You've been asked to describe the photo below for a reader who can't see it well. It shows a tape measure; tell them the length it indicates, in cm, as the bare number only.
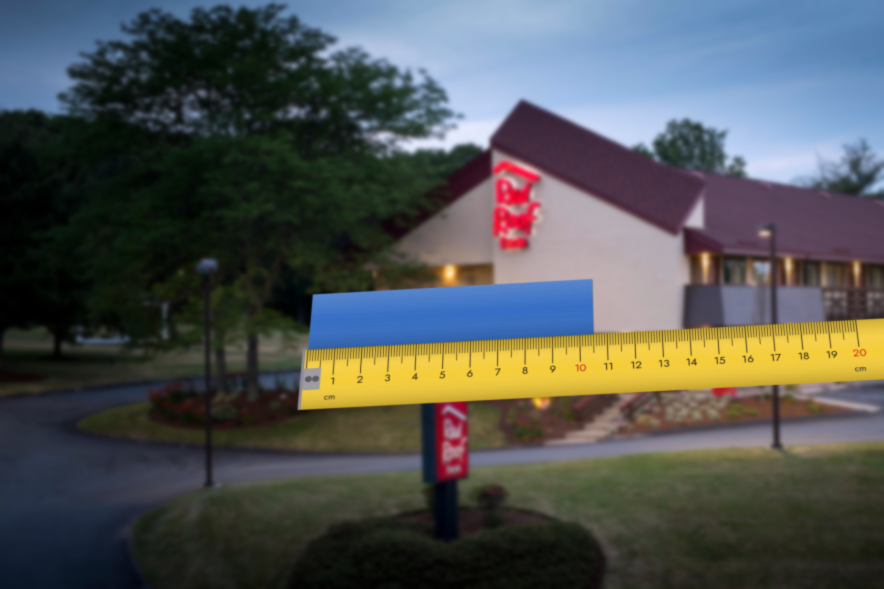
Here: 10.5
